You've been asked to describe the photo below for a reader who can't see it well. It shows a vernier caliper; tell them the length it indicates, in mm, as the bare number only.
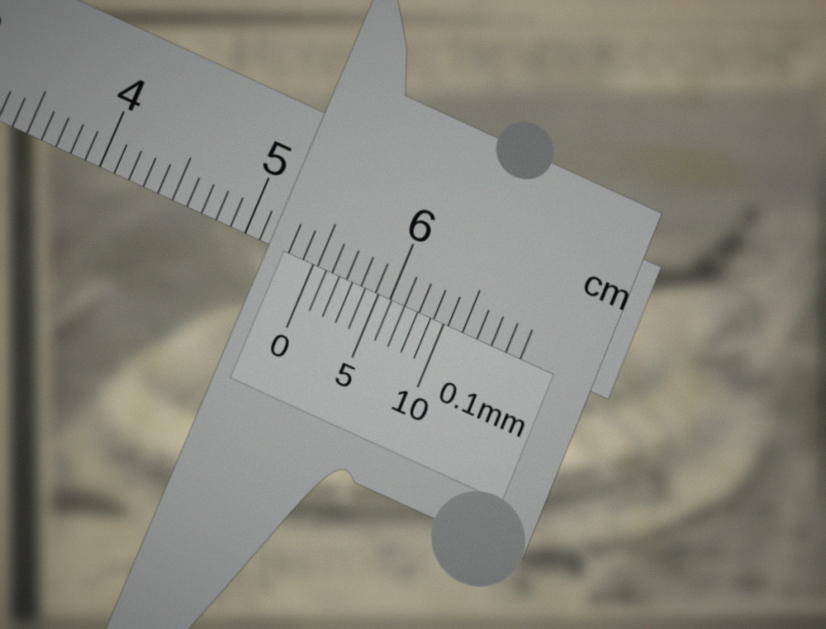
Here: 54.7
